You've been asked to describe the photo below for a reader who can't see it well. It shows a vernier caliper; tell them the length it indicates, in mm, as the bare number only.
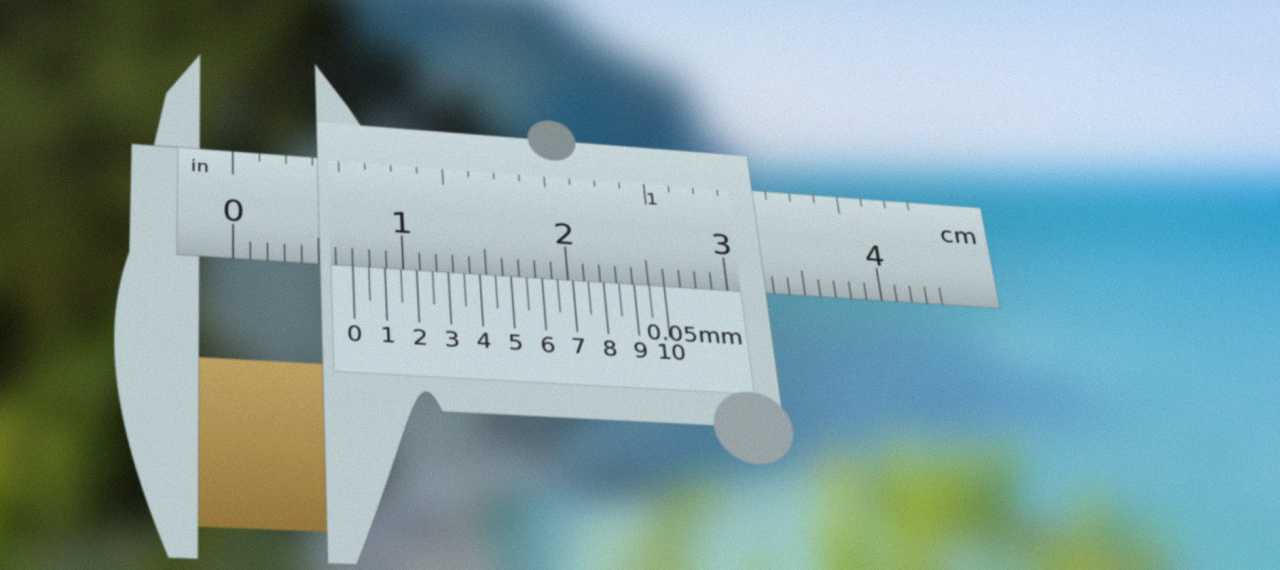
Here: 7.0
